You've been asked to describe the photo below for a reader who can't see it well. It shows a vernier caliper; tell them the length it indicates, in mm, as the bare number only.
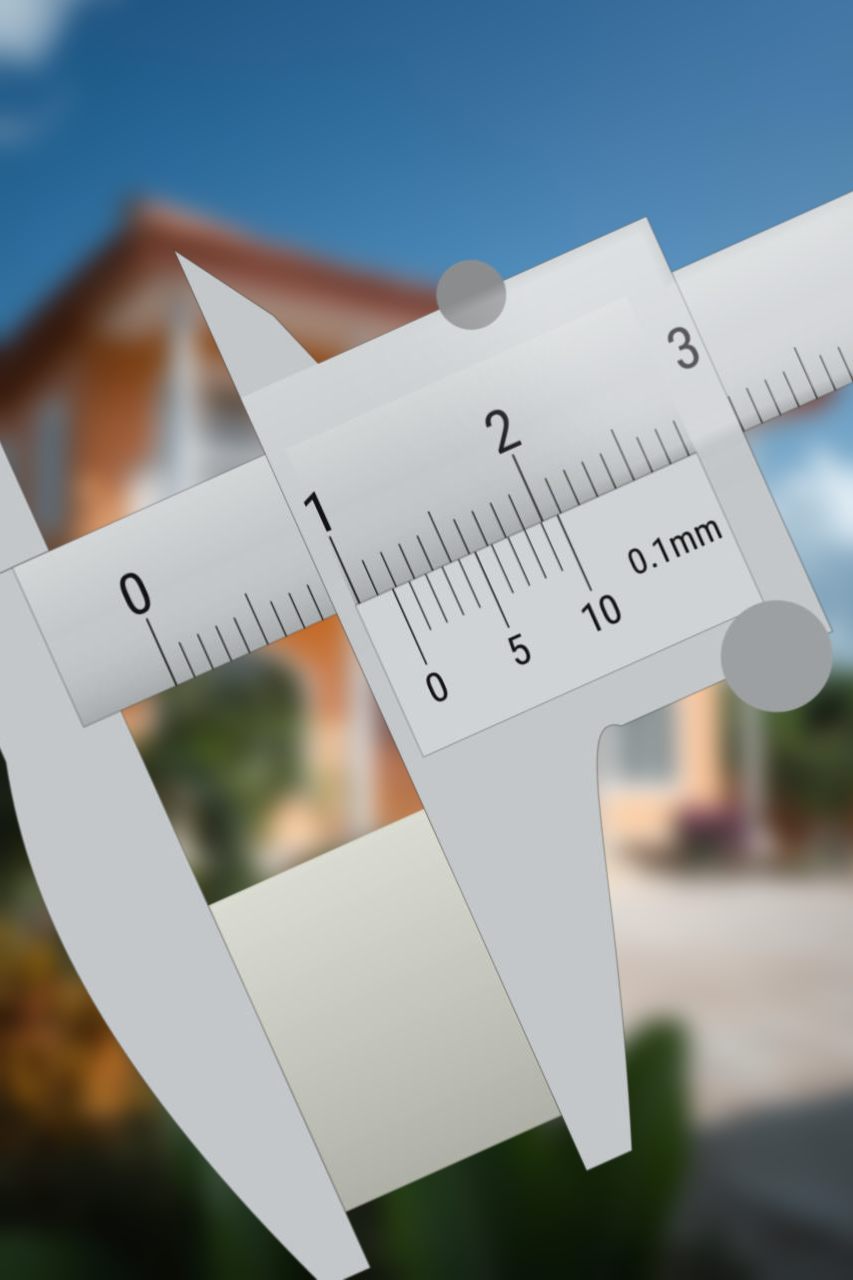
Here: 11.8
